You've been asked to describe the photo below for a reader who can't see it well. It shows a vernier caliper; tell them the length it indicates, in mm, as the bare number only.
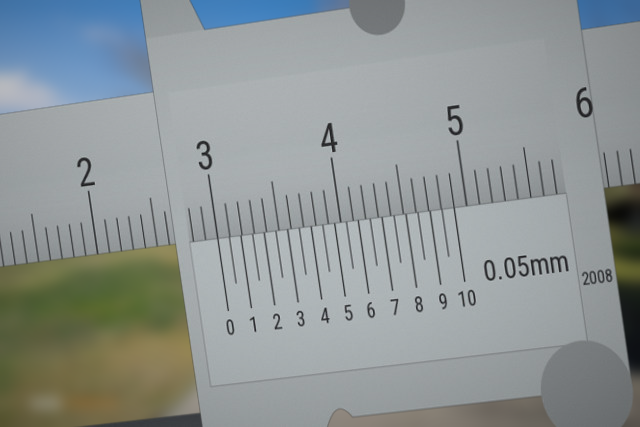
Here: 30.0
